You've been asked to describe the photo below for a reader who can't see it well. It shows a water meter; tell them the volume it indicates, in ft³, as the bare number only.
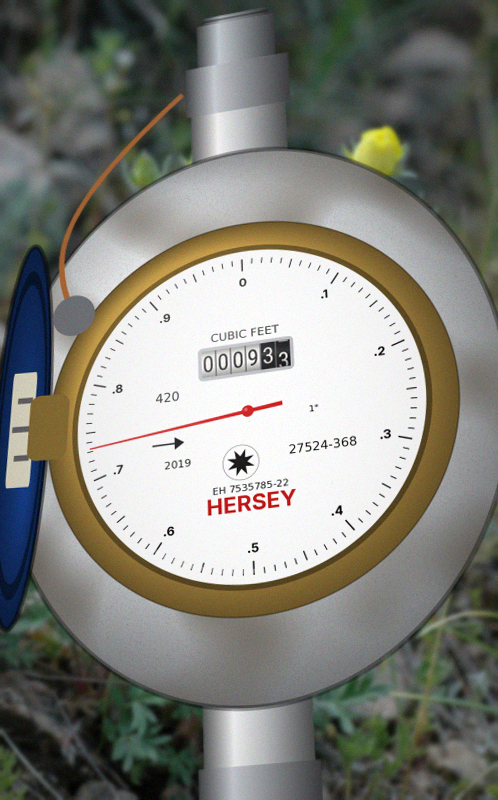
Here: 932.73
